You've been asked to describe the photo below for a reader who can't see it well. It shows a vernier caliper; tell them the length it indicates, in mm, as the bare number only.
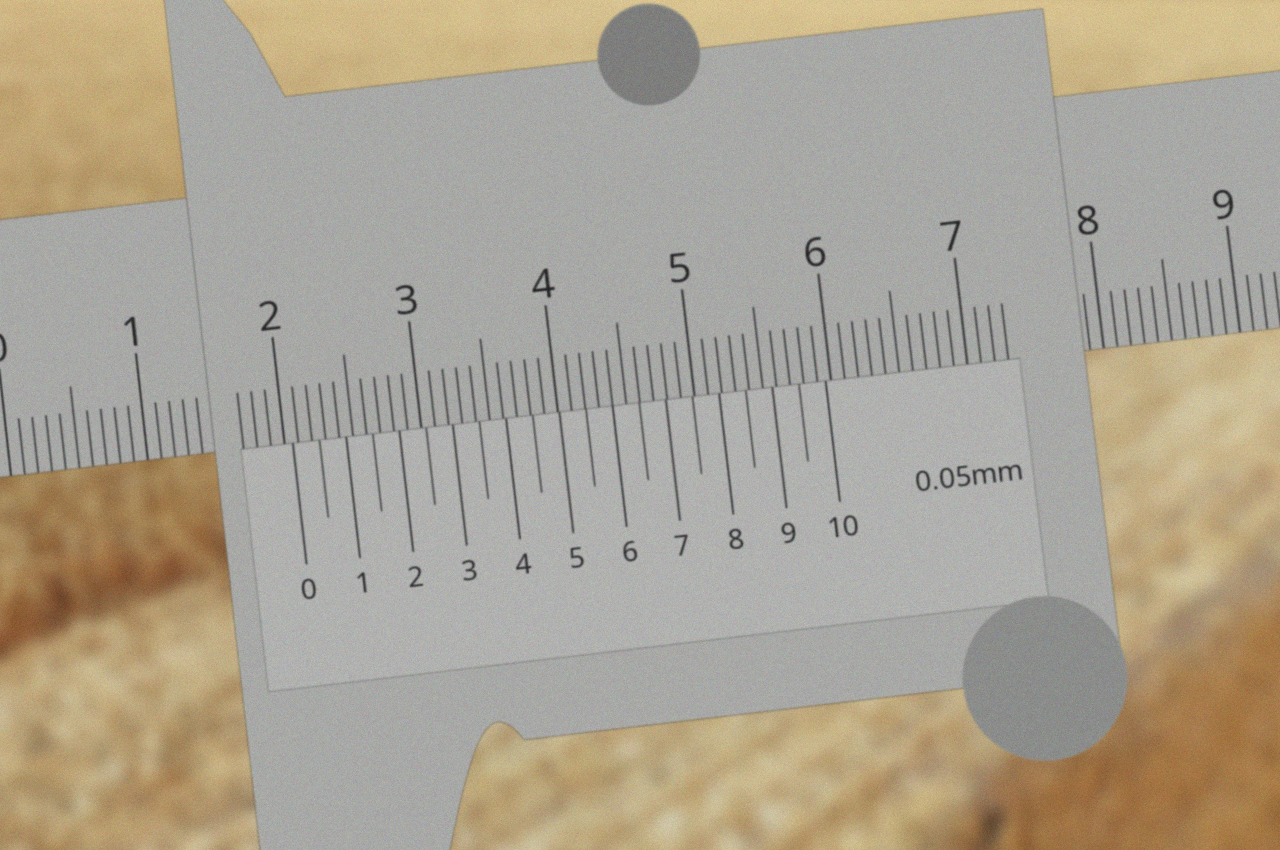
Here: 20.6
